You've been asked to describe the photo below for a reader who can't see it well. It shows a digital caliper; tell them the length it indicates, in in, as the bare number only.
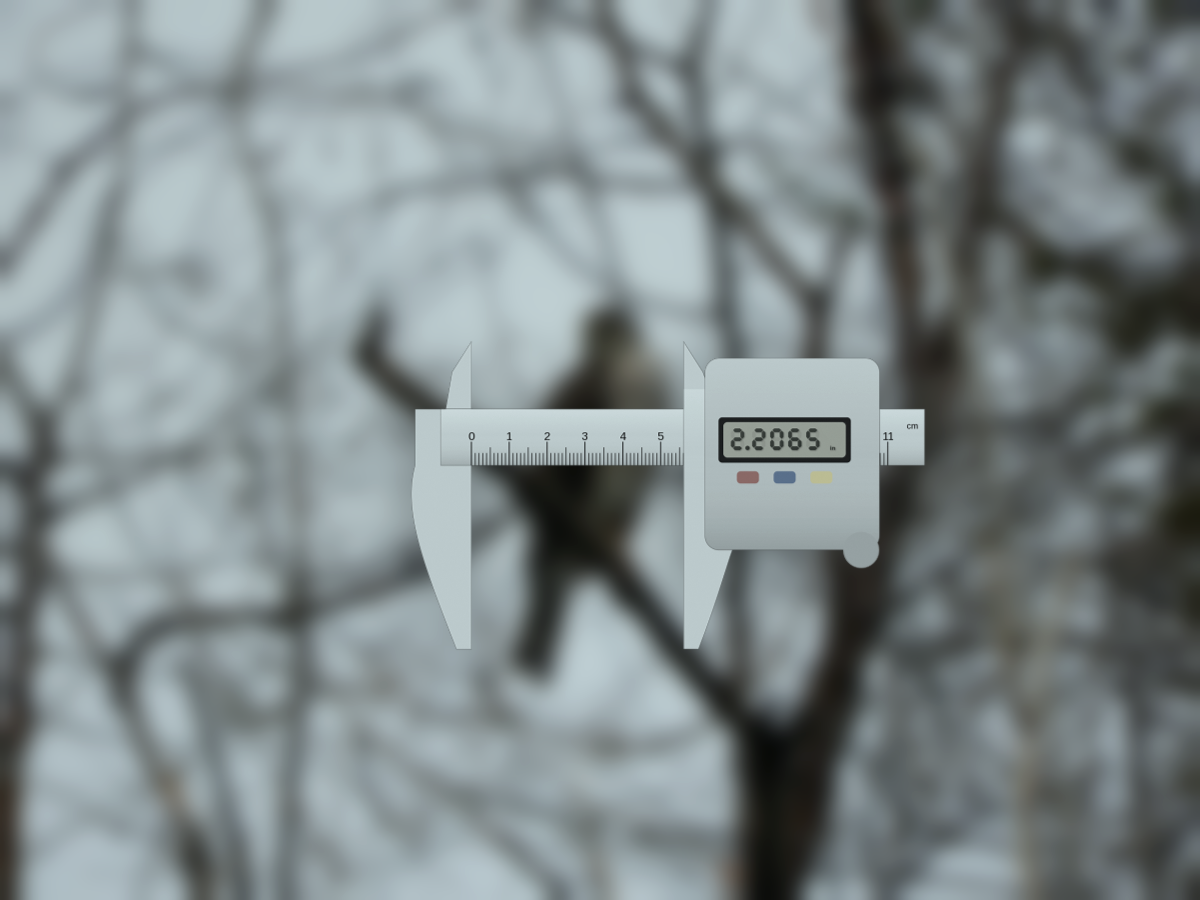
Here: 2.2065
